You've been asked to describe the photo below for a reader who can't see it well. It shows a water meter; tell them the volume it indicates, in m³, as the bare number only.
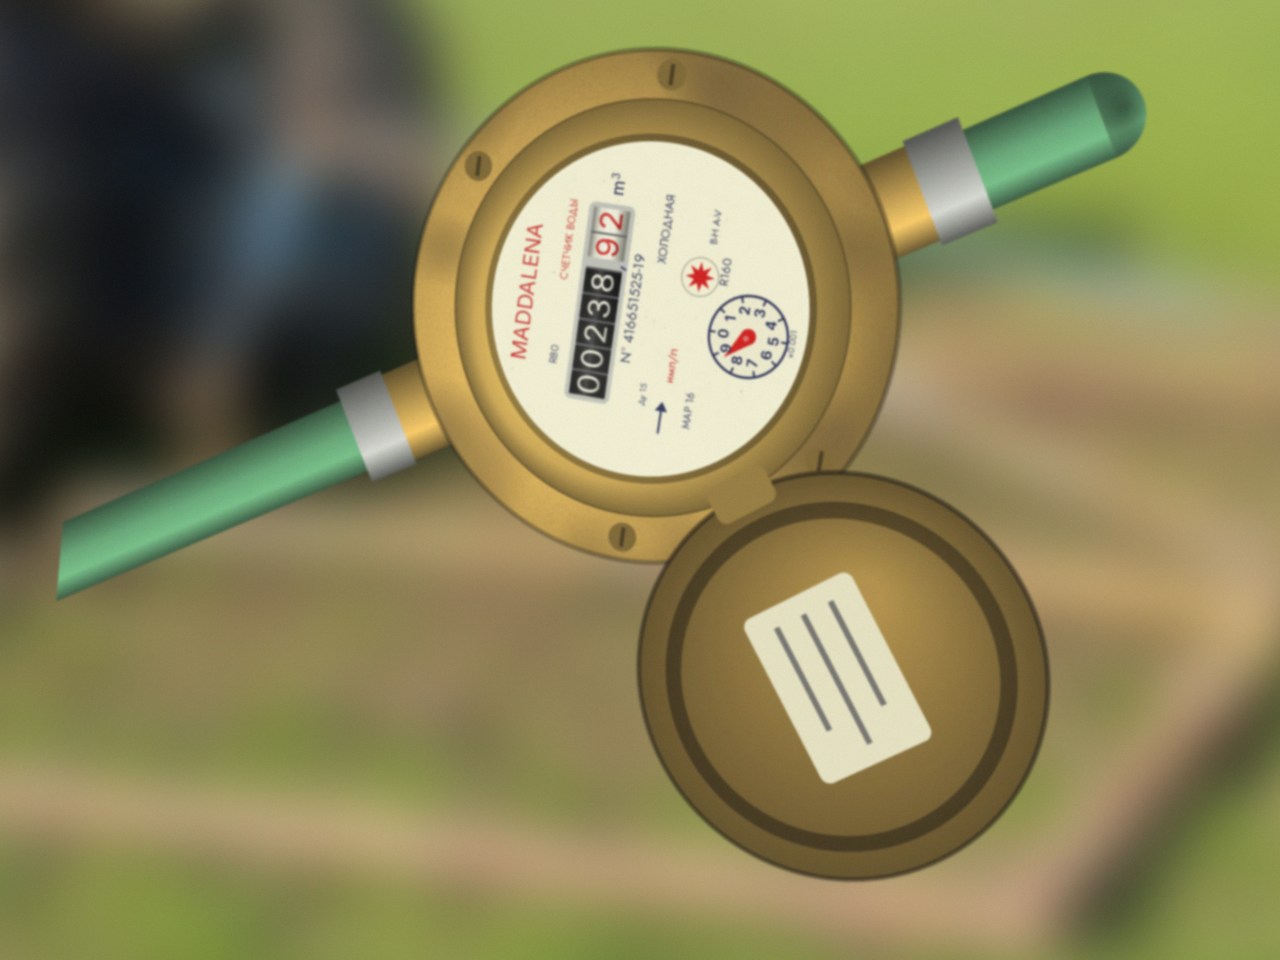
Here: 238.928
